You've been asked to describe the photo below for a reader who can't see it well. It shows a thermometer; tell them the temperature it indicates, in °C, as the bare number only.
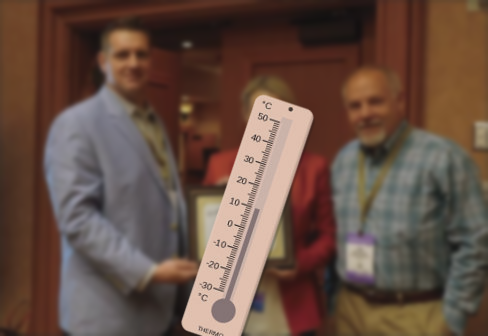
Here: 10
